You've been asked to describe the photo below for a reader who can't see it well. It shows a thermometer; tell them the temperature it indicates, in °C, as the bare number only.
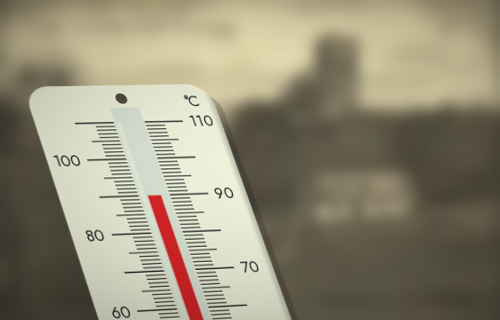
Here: 90
